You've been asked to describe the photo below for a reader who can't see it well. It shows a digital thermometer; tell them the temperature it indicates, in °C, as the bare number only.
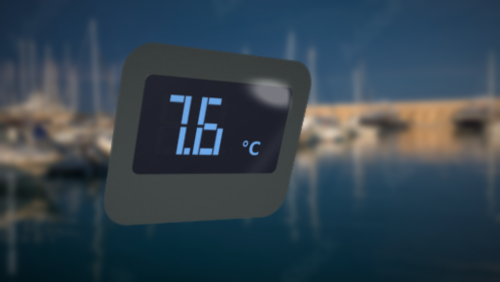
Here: 7.6
